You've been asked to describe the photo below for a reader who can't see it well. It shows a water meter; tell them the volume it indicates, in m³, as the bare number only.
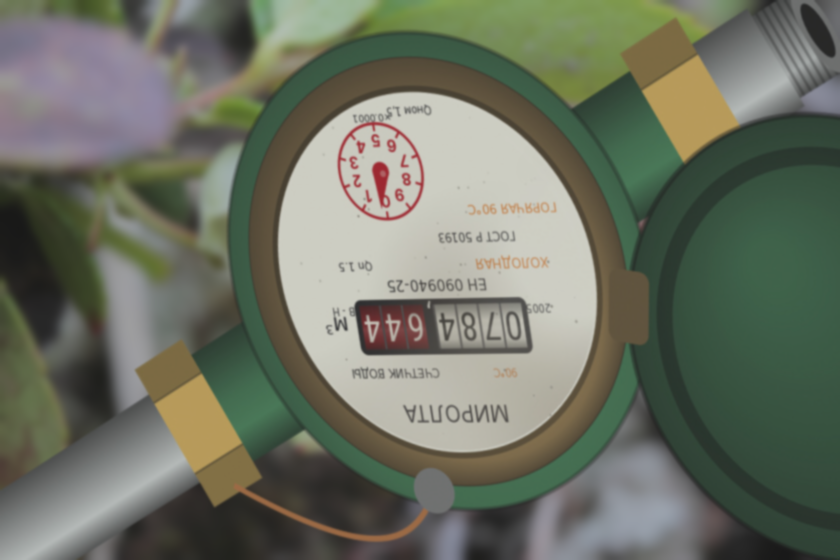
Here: 784.6440
